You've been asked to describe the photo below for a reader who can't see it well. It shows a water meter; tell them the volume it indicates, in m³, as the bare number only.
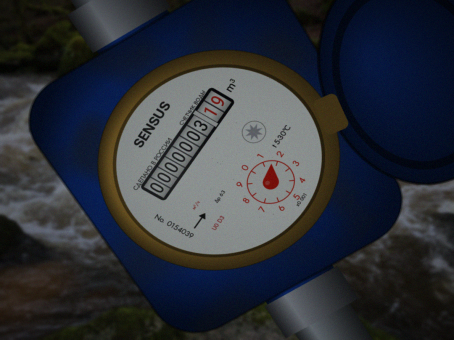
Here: 3.191
